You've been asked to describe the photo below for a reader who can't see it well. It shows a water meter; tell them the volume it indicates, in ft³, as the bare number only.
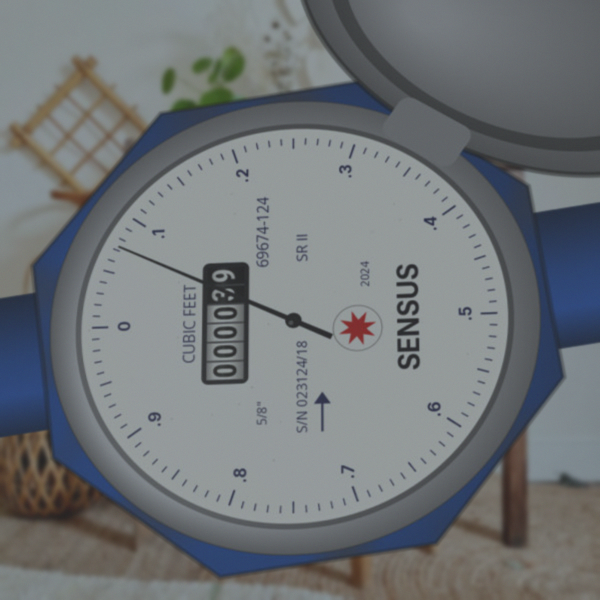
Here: 39.07
